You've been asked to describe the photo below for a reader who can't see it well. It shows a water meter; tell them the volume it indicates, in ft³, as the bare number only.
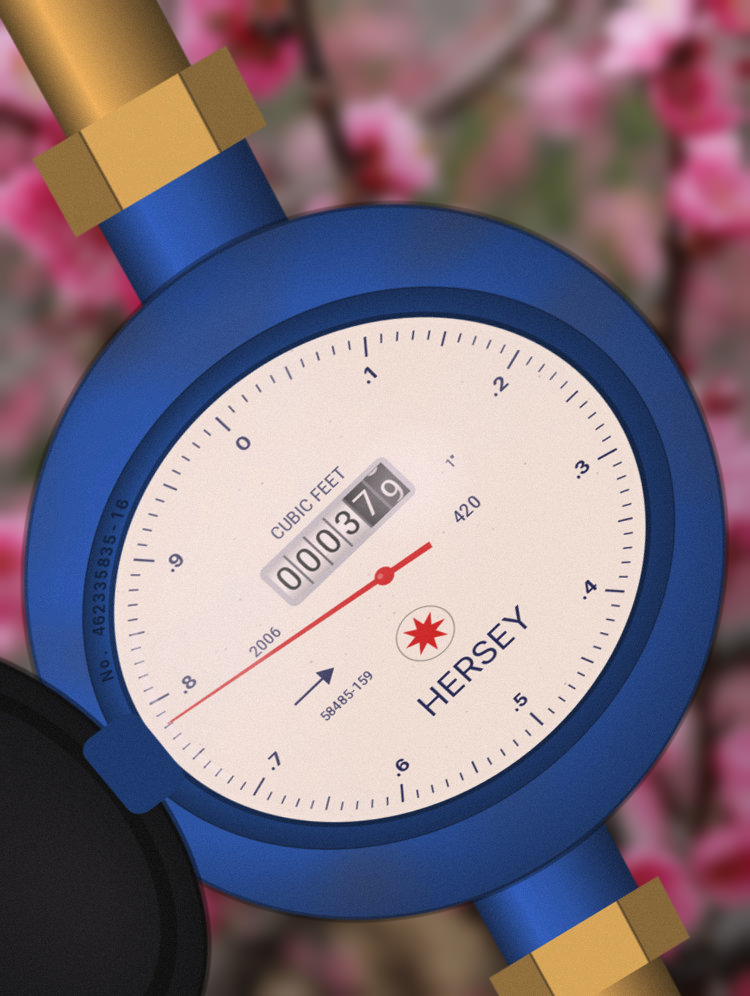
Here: 378.78
